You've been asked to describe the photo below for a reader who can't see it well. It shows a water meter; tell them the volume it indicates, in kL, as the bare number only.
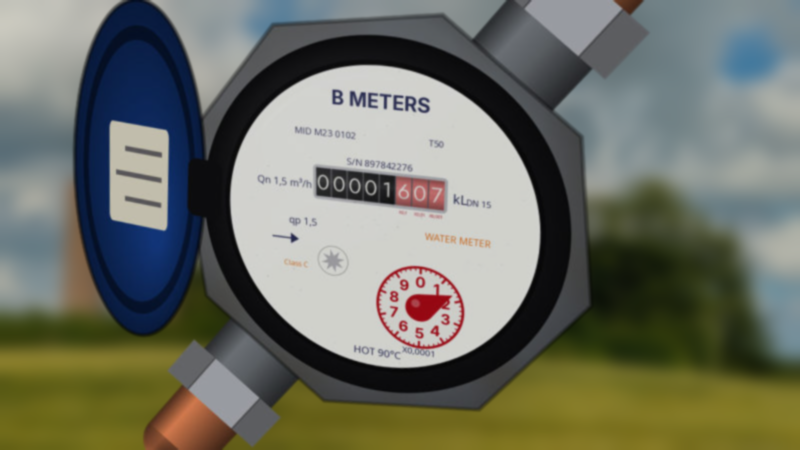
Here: 1.6071
